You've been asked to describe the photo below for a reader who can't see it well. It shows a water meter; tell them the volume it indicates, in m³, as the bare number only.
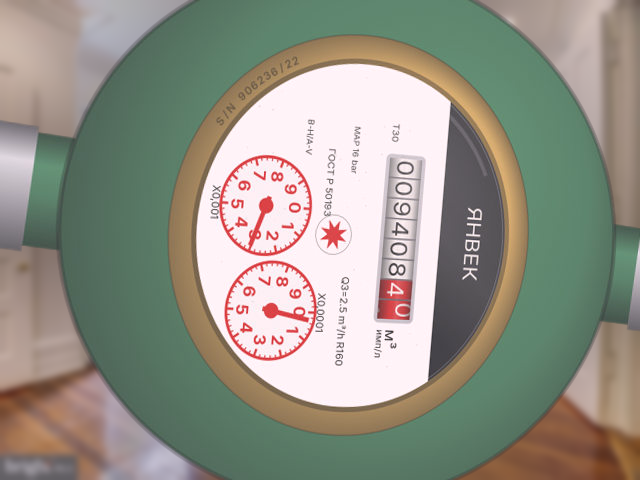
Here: 9408.4030
